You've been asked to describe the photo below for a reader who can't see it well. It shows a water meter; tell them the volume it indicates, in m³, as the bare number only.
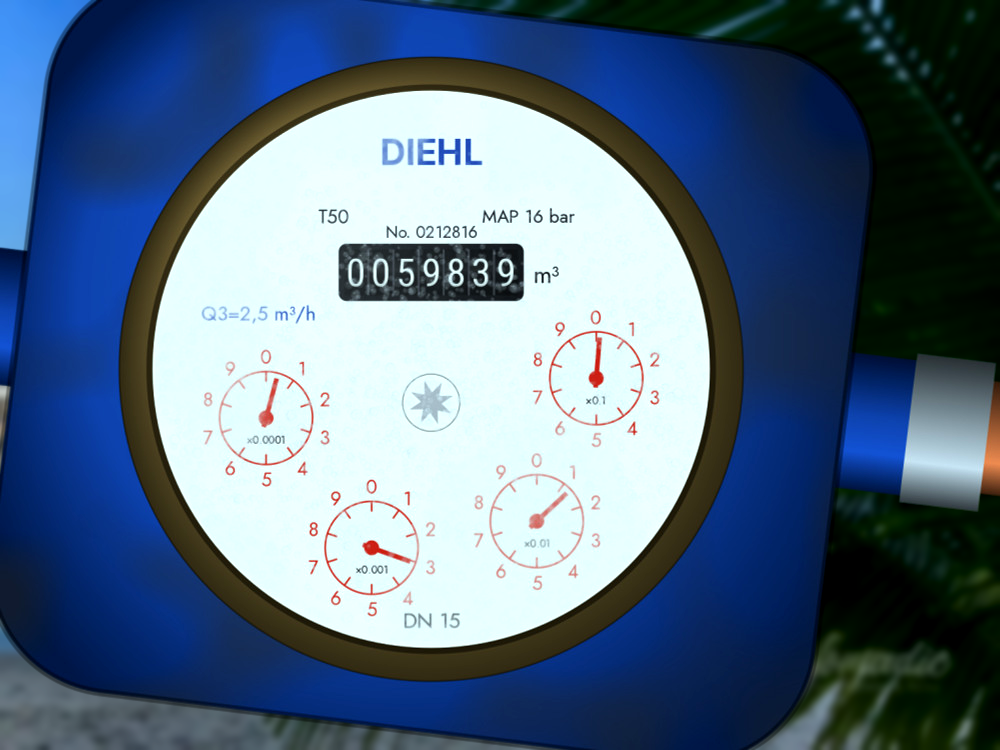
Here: 59839.0130
